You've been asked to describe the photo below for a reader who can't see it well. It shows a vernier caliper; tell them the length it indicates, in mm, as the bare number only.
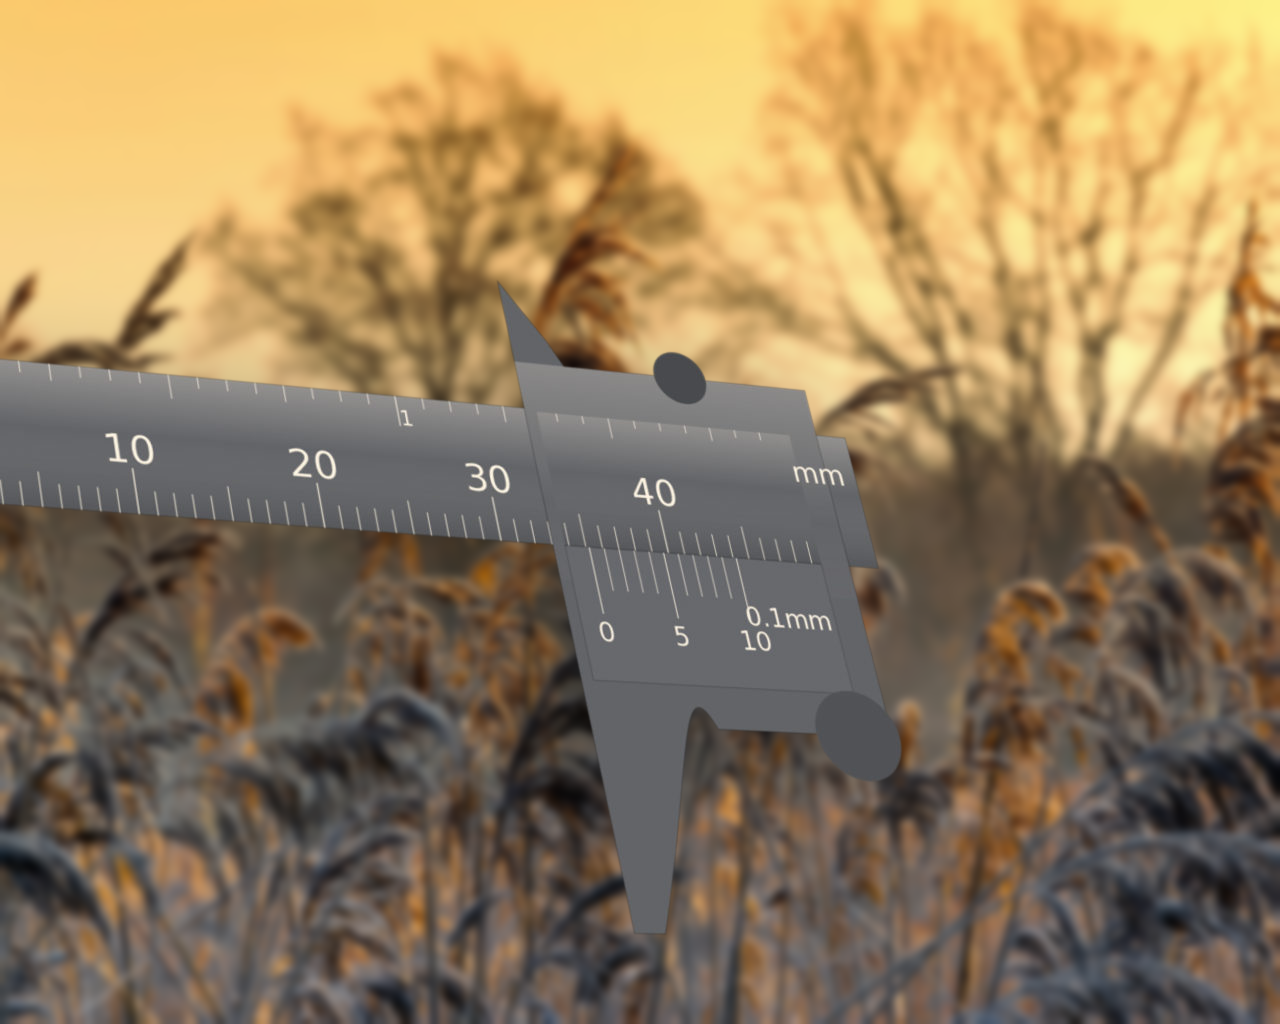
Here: 35.2
